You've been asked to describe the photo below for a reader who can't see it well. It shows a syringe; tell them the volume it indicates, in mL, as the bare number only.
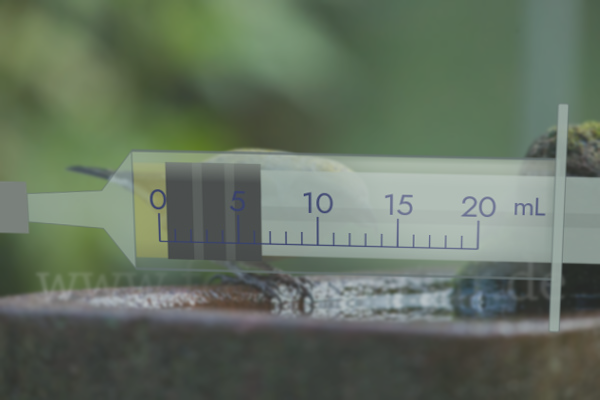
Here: 0.5
